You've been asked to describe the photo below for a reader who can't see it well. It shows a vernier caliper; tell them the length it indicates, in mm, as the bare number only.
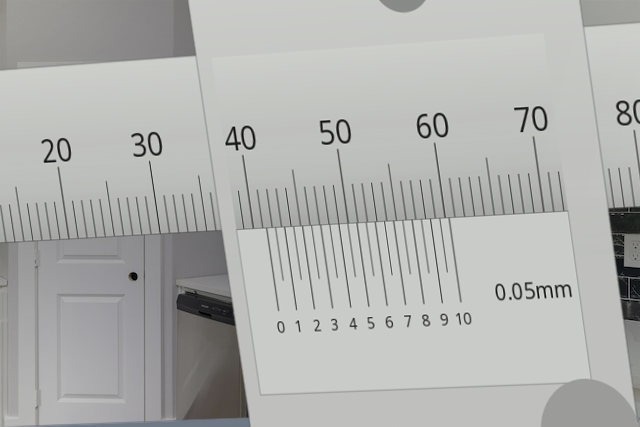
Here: 41.4
